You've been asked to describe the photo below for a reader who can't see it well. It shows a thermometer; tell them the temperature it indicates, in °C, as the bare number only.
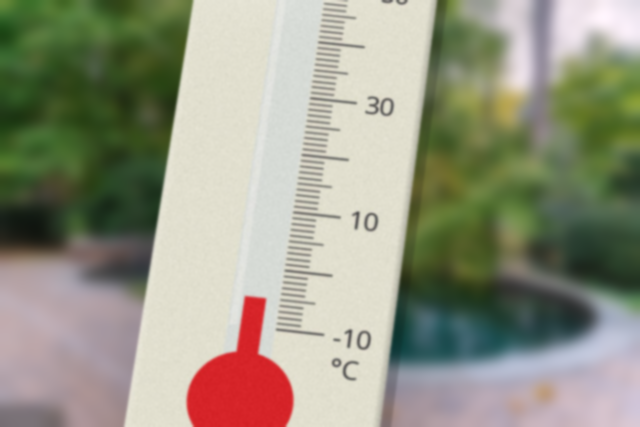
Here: -5
